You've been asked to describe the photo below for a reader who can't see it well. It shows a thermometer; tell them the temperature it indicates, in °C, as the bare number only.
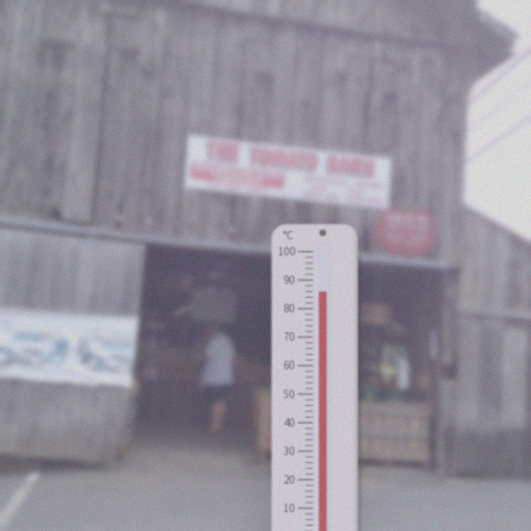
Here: 86
